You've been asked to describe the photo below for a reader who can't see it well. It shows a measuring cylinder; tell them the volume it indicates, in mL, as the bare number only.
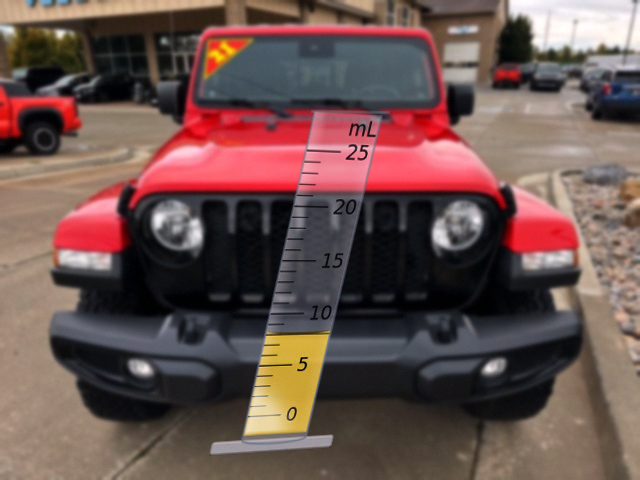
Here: 8
